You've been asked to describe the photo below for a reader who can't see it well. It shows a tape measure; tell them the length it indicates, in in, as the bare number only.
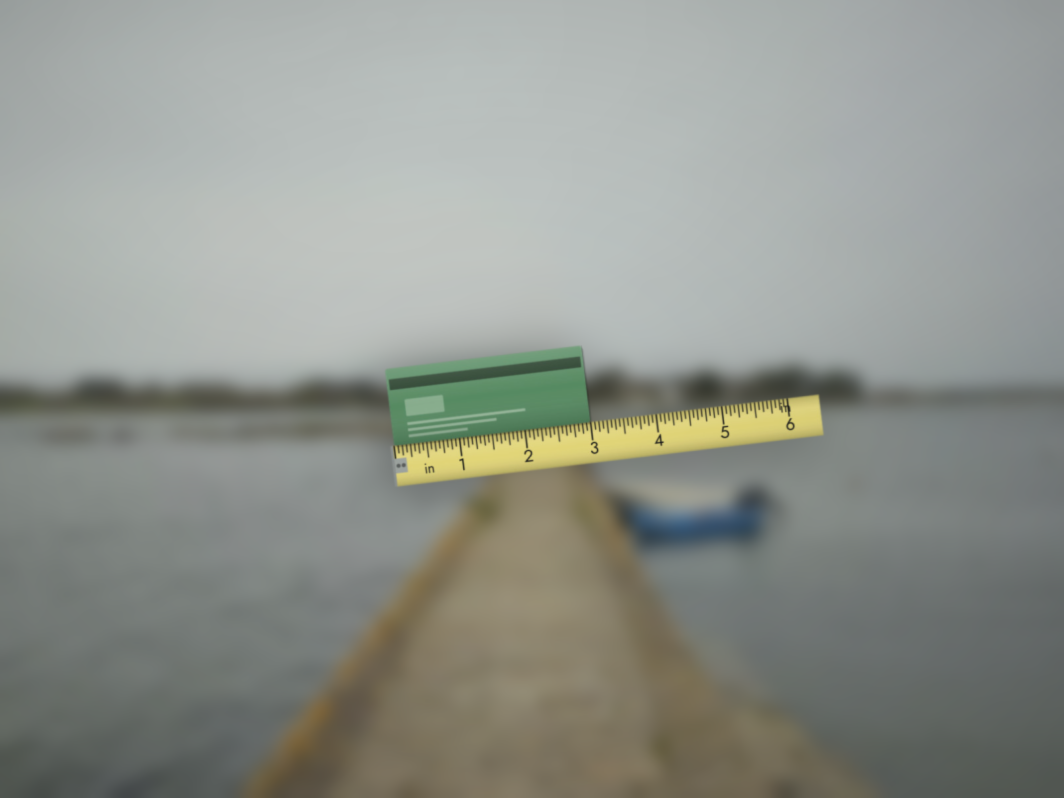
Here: 3
